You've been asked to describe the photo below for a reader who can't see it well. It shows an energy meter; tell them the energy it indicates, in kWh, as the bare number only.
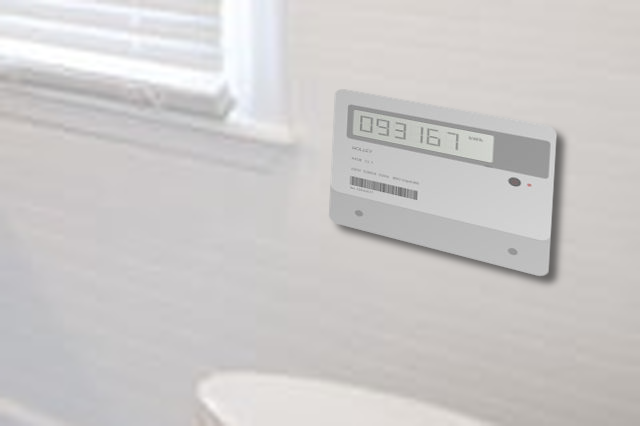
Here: 93167
